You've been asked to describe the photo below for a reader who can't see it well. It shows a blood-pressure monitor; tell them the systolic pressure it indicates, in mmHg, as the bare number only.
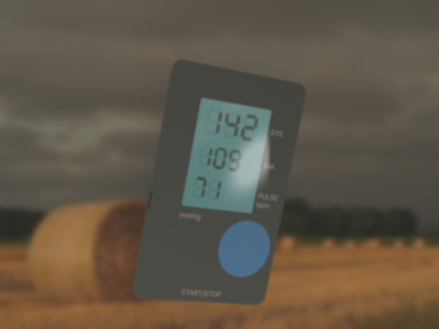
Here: 142
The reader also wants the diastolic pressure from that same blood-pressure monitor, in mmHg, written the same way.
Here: 109
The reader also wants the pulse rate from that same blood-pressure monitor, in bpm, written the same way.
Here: 71
